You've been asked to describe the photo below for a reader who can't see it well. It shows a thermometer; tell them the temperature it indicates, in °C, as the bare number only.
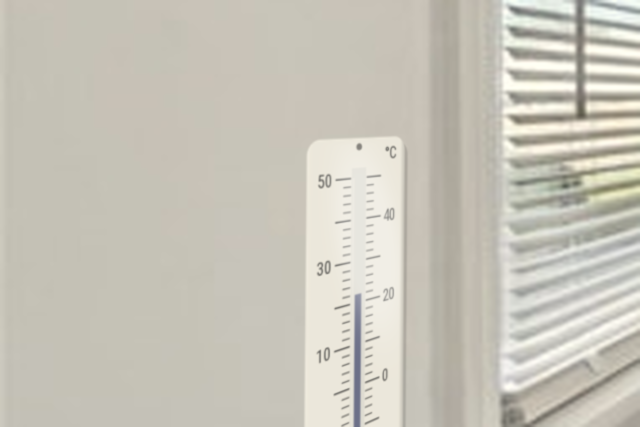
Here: 22
